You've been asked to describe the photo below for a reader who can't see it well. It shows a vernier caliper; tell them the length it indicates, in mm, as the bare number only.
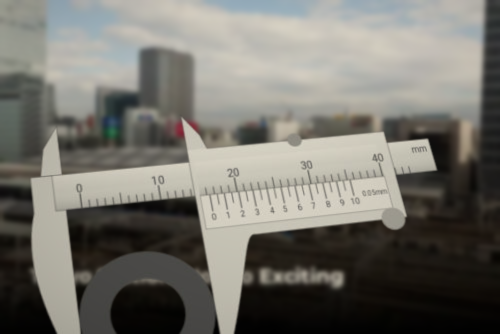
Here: 16.4
